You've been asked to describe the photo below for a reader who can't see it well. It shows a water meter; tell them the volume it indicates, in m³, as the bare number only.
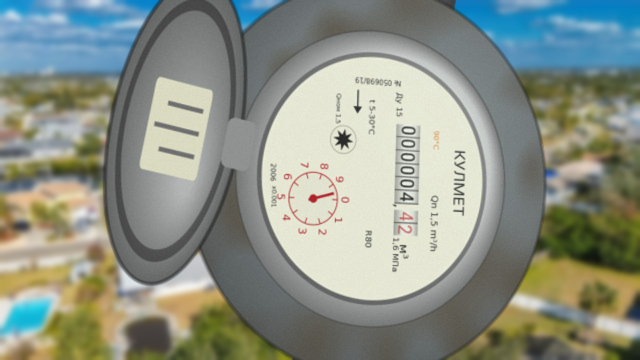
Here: 4.419
